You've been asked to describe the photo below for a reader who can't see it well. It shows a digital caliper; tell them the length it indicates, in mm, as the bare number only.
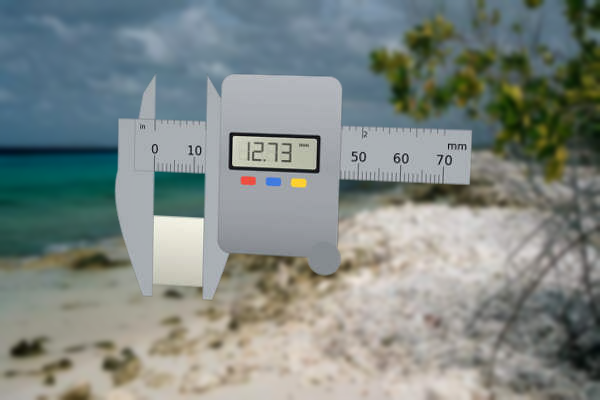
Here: 12.73
